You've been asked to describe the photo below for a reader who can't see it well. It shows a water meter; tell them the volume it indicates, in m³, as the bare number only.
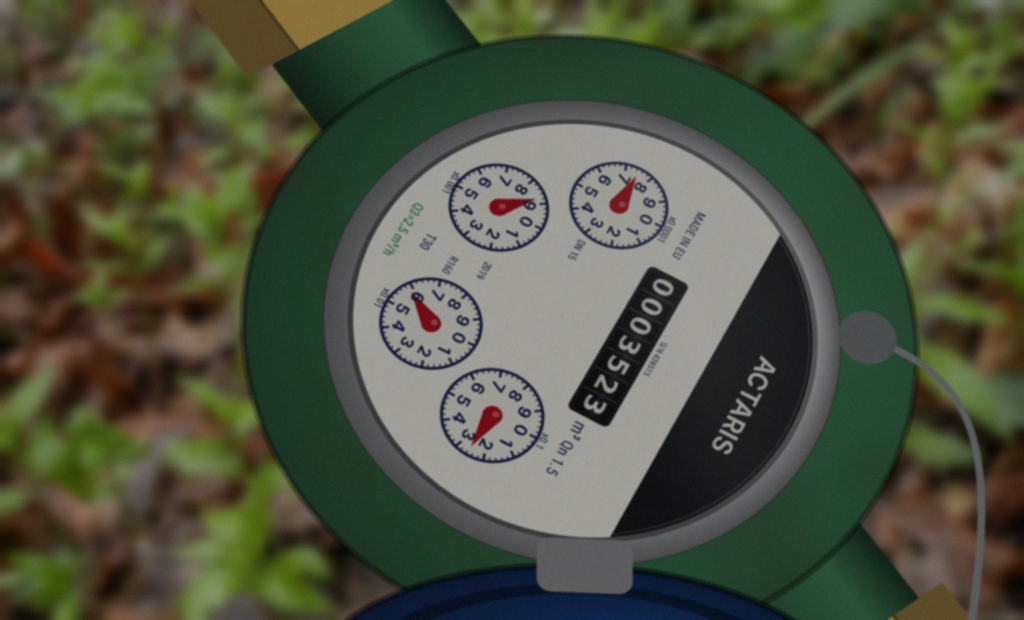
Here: 3523.2587
